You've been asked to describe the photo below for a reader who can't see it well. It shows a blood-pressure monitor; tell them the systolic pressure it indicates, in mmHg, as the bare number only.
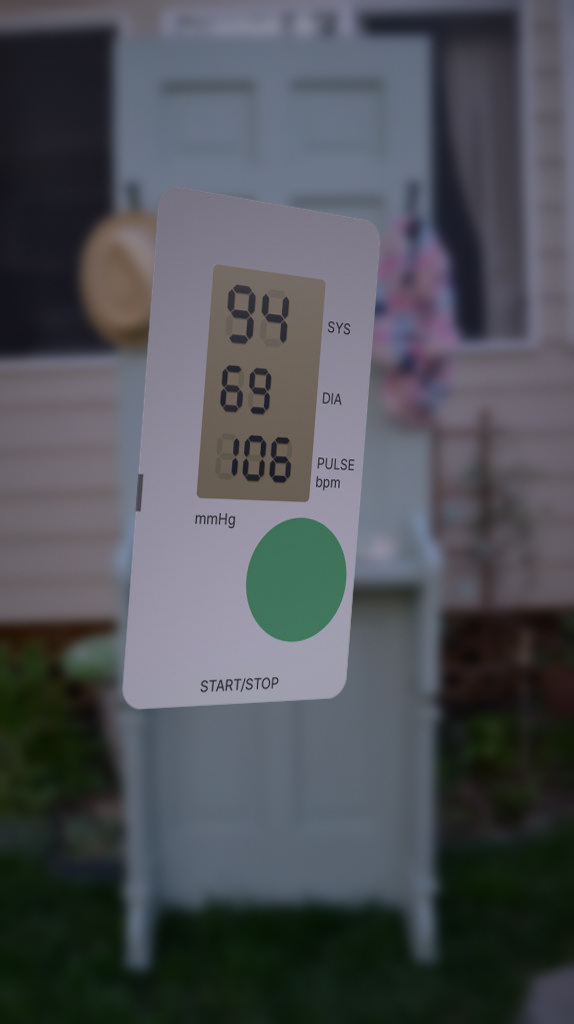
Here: 94
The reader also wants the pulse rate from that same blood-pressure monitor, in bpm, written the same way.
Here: 106
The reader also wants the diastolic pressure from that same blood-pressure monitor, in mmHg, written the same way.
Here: 69
